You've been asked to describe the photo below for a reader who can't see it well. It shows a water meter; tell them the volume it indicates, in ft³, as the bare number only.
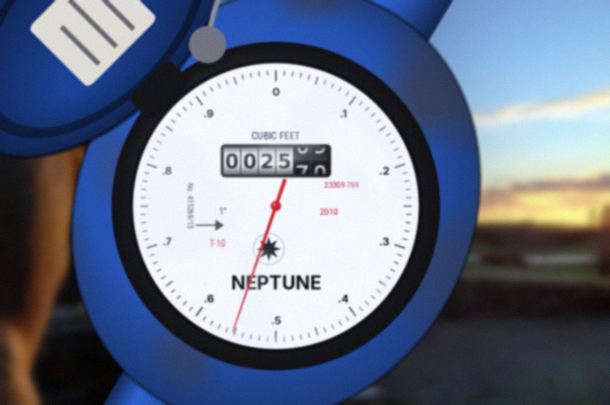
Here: 2569.55
